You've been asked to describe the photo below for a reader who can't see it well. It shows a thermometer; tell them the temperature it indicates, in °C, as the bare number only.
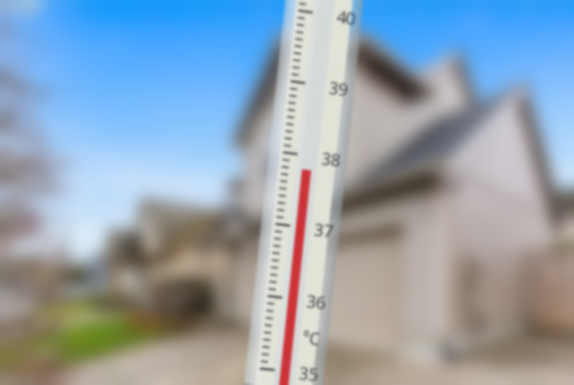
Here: 37.8
